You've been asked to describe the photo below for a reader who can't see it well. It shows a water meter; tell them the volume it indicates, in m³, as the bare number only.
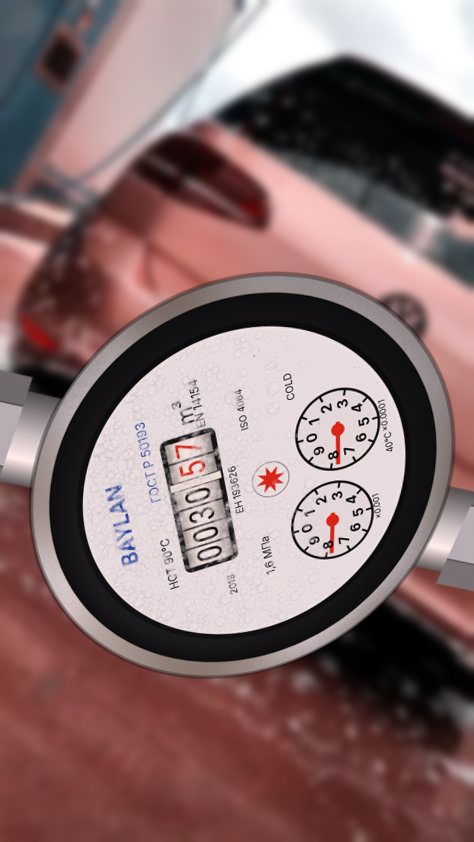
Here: 30.5777
